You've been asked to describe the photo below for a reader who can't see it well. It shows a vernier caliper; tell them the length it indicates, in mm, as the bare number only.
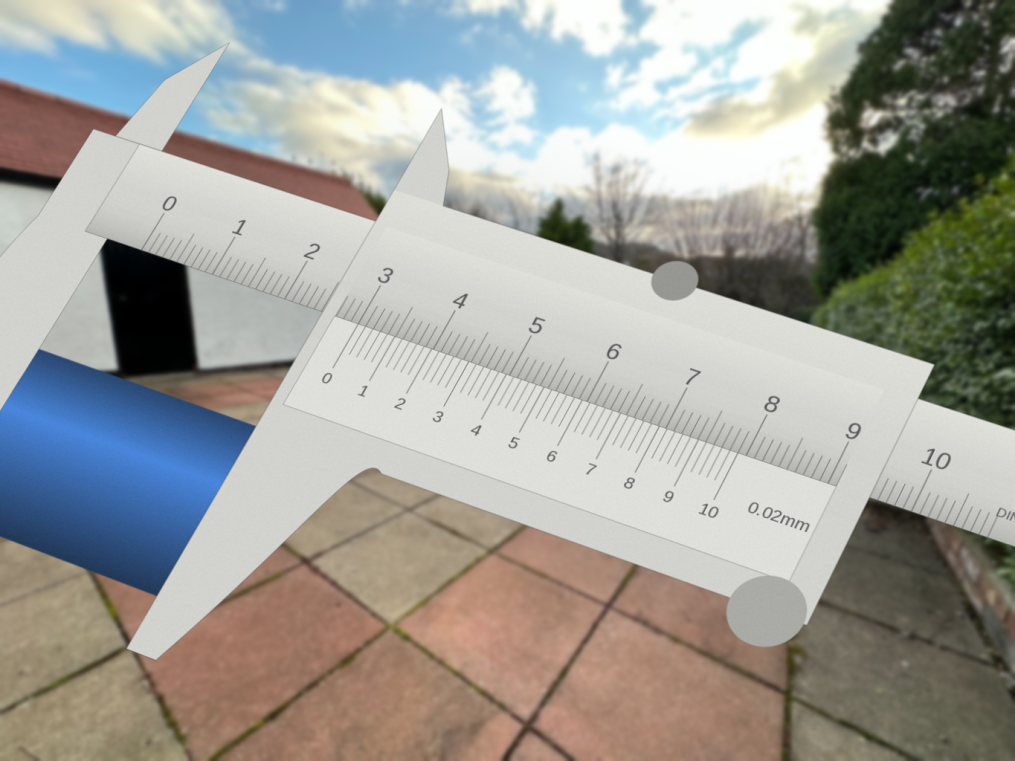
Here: 30.0
